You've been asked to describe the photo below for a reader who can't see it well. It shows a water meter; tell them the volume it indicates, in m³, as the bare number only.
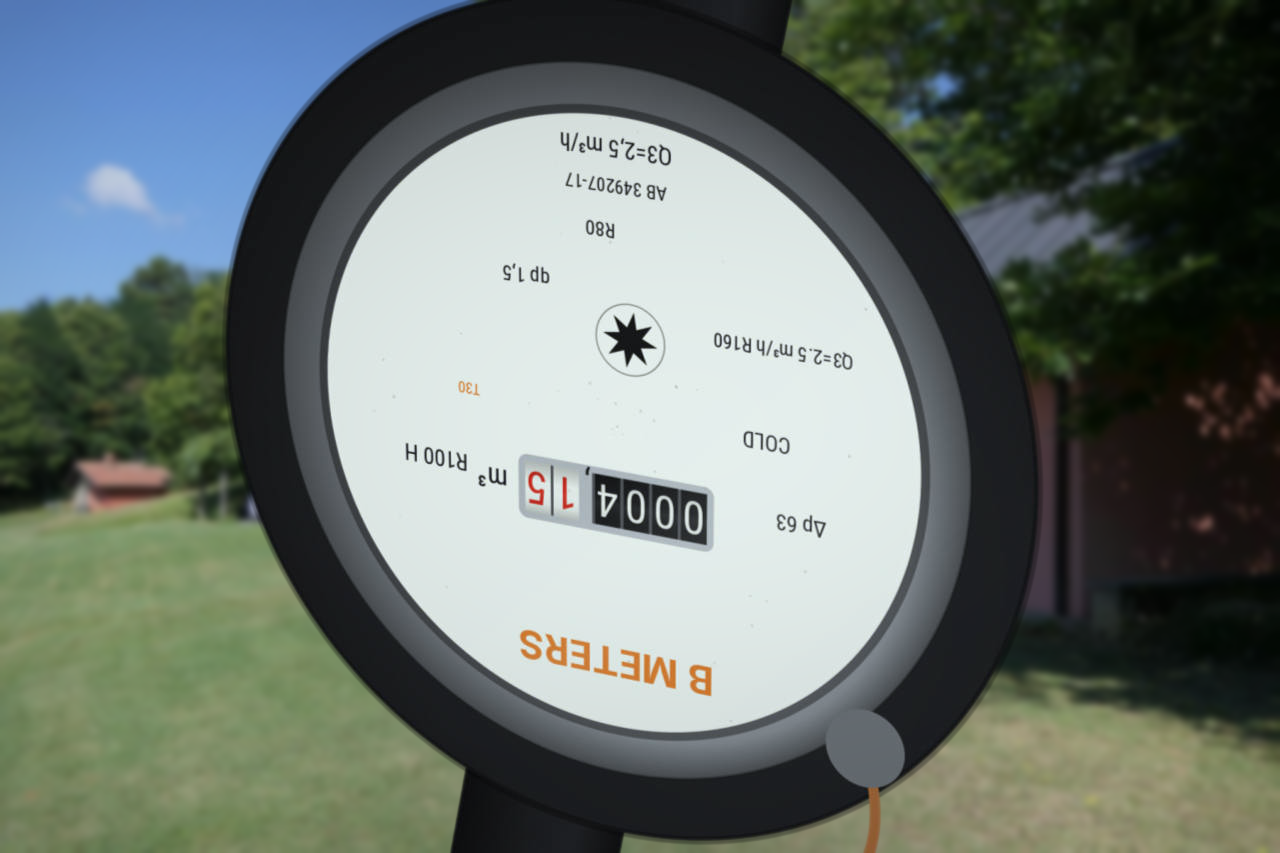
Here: 4.15
